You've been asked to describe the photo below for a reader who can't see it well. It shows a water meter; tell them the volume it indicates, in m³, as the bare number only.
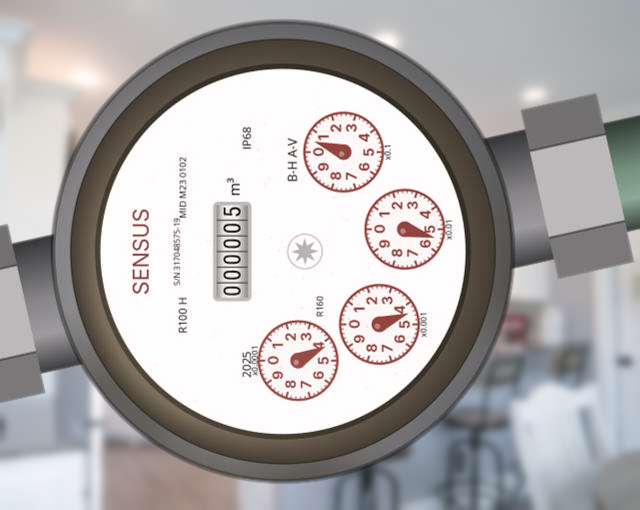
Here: 5.0544
